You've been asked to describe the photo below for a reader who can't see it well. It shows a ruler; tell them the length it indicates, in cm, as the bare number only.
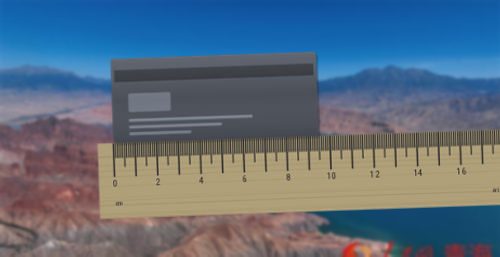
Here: 9.5
